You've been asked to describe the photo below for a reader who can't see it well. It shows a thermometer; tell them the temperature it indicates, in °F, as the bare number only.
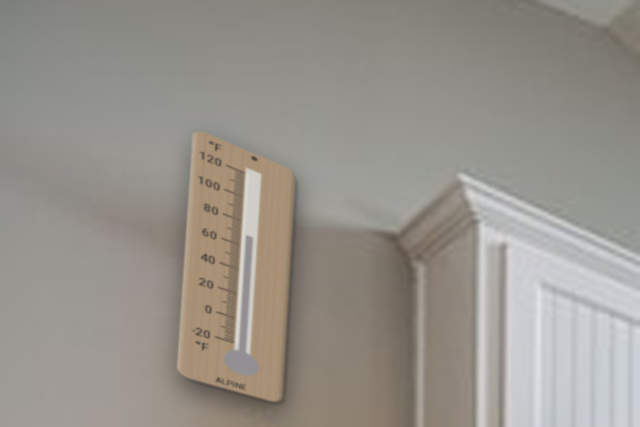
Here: 70
